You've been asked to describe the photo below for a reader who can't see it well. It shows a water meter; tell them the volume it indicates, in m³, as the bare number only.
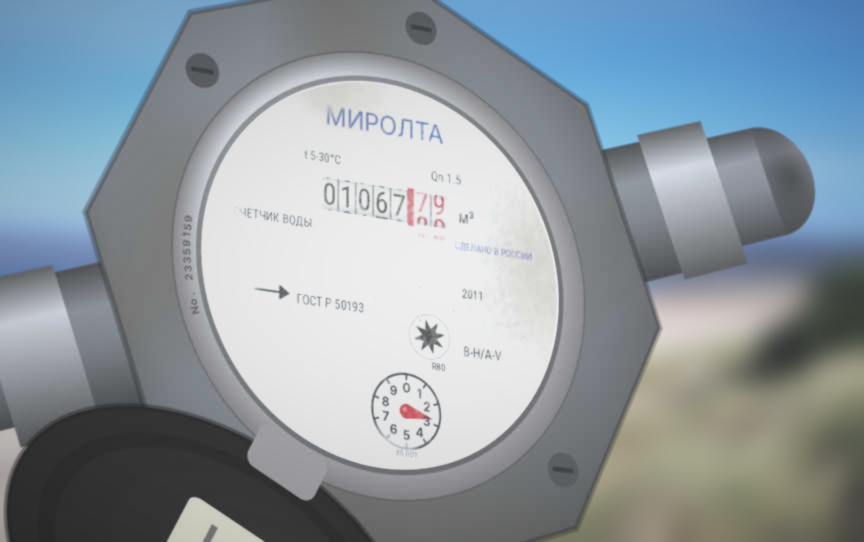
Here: 1067.792
